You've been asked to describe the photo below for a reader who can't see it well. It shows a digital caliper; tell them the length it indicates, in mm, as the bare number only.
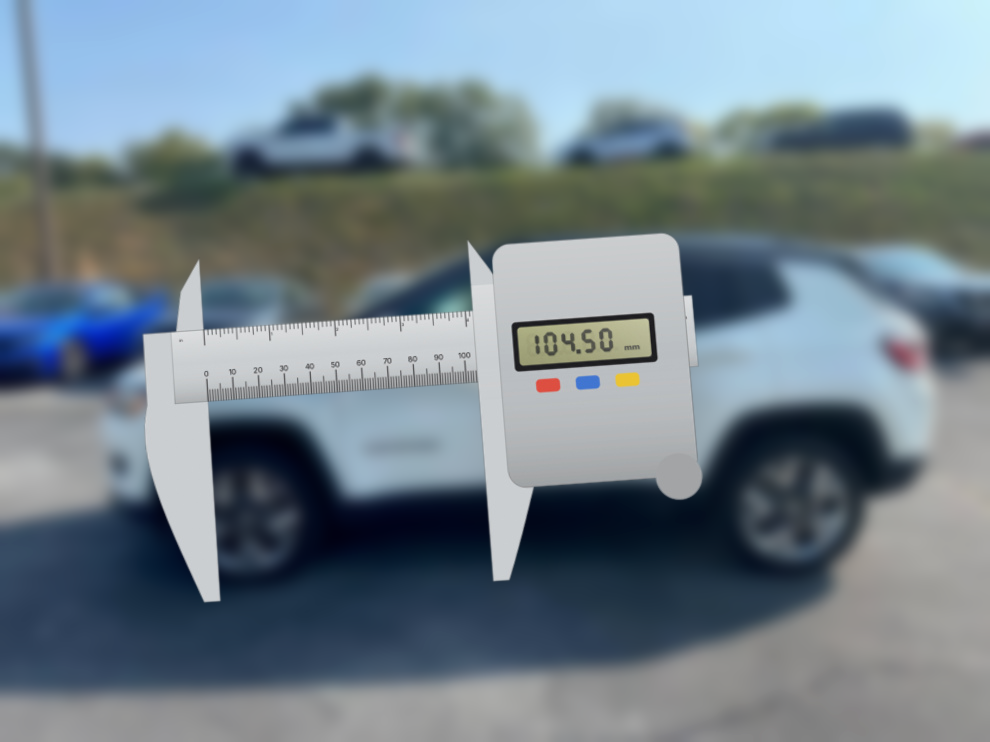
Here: 104.50
